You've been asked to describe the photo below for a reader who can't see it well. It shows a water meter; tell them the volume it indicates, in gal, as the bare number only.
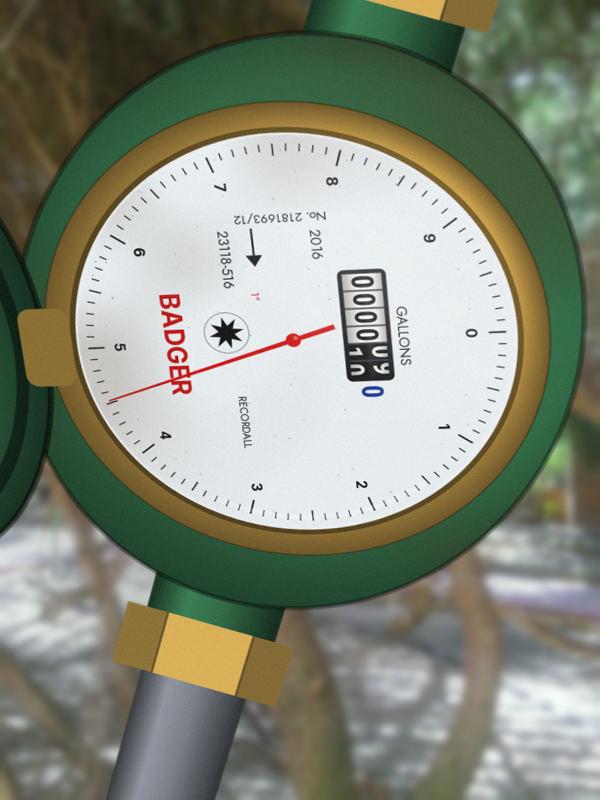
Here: 94.5
